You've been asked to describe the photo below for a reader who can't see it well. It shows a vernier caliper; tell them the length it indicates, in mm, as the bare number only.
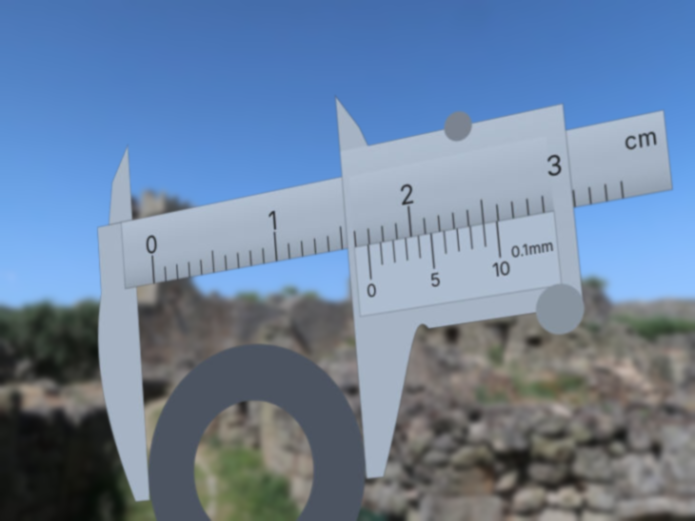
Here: 16.9
